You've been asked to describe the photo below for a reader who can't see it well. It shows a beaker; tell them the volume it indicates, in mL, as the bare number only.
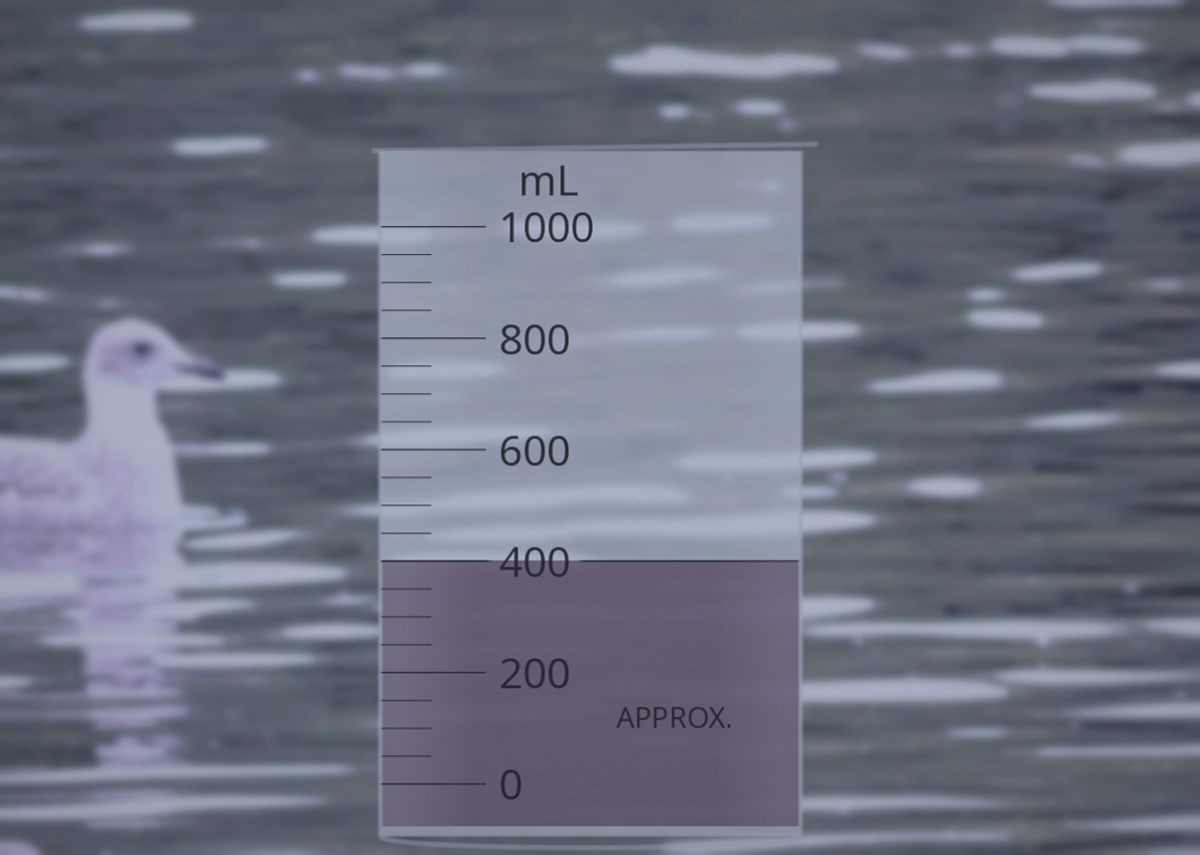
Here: 400
